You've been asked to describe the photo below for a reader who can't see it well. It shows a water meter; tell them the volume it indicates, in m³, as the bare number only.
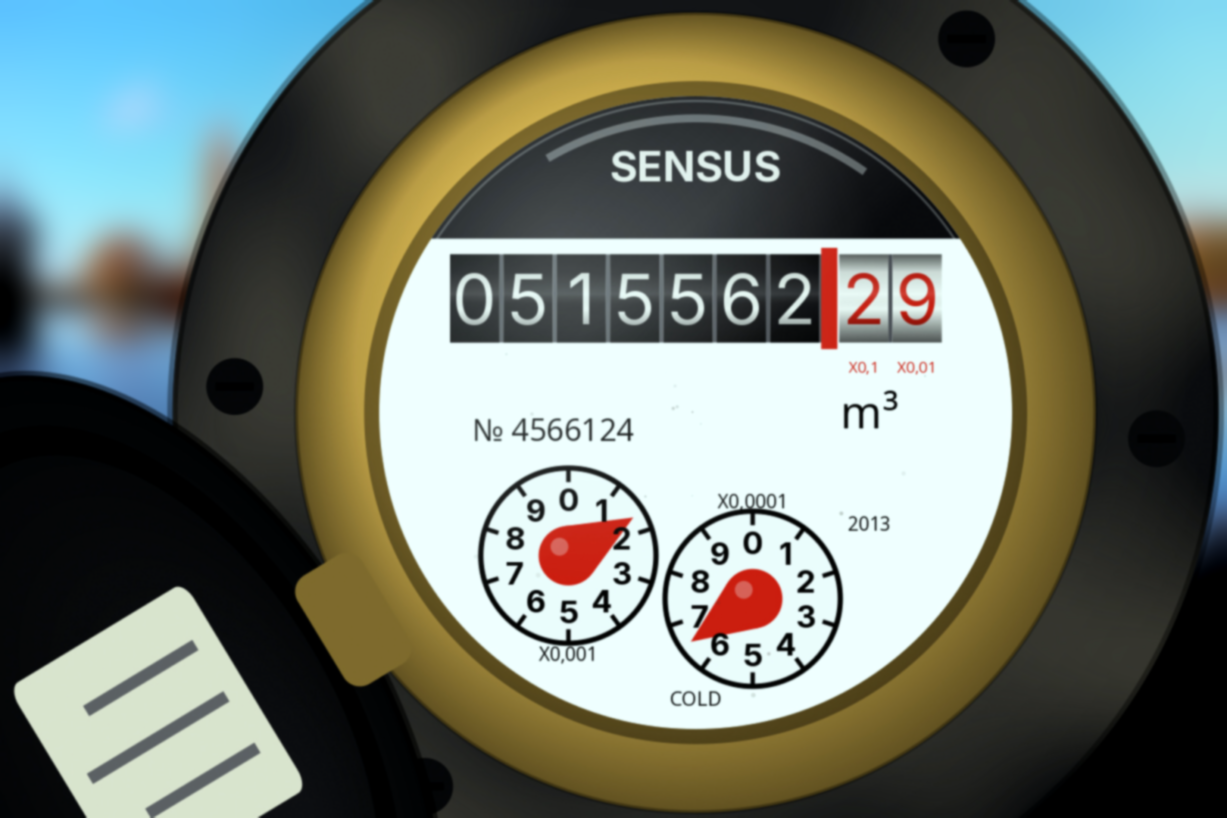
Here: 515562.2916
